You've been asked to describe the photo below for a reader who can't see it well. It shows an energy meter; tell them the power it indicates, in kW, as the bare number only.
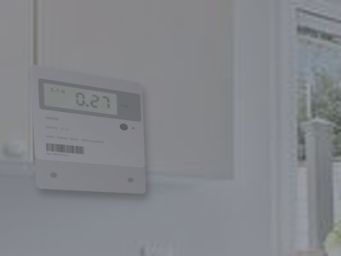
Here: 0.27
